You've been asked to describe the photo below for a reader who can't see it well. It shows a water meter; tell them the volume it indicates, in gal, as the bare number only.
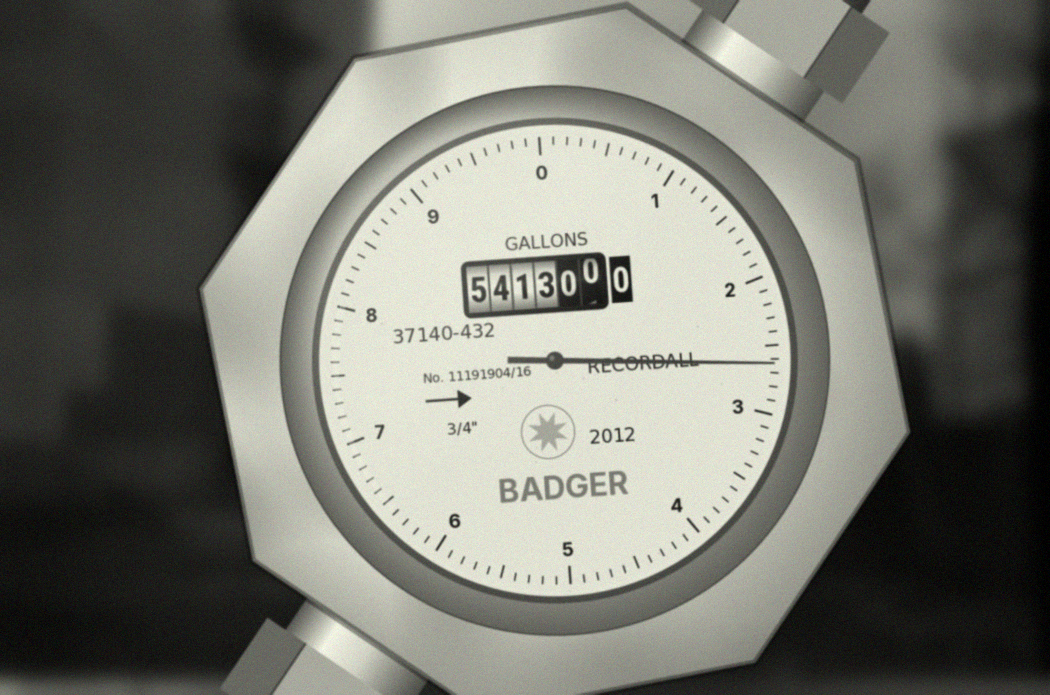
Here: 5413002.6
